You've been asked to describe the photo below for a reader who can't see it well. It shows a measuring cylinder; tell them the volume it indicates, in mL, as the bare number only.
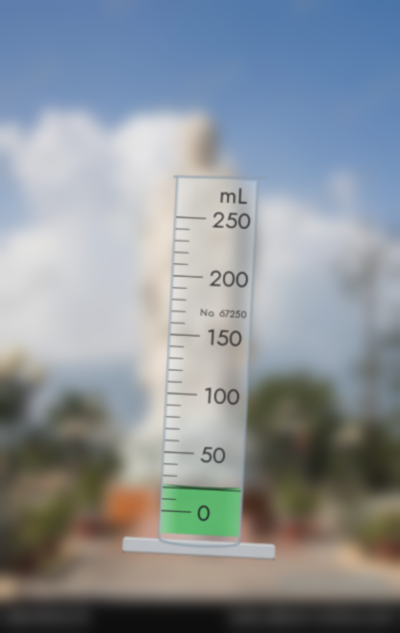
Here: 20
